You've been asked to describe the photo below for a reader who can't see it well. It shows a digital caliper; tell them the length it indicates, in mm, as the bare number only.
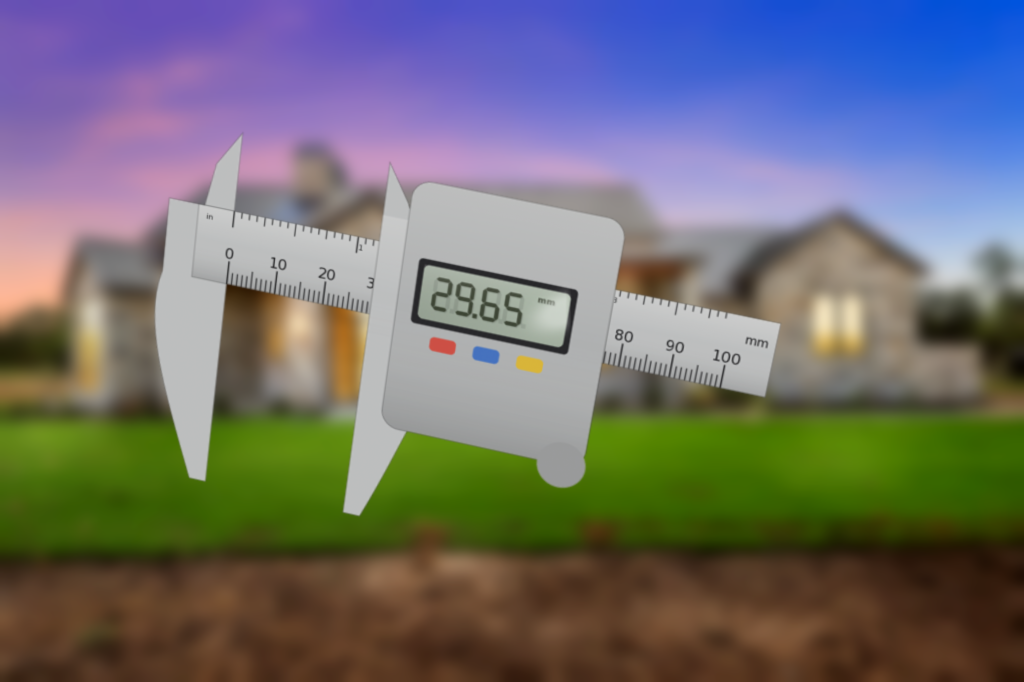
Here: 29.65
